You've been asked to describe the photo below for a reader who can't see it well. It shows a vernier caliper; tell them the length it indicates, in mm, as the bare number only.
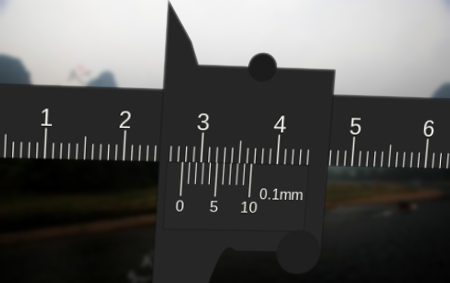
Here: 27.6
